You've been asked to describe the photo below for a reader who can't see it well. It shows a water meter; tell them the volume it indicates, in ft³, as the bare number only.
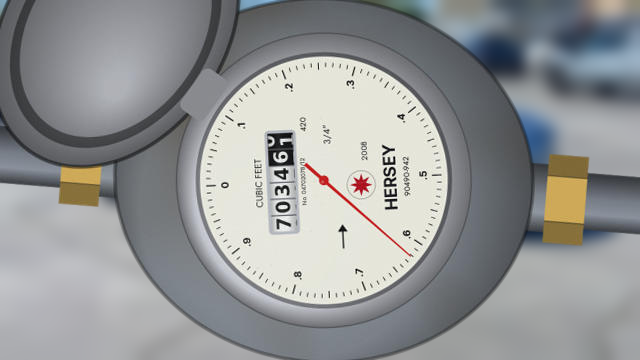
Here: 703460.62
